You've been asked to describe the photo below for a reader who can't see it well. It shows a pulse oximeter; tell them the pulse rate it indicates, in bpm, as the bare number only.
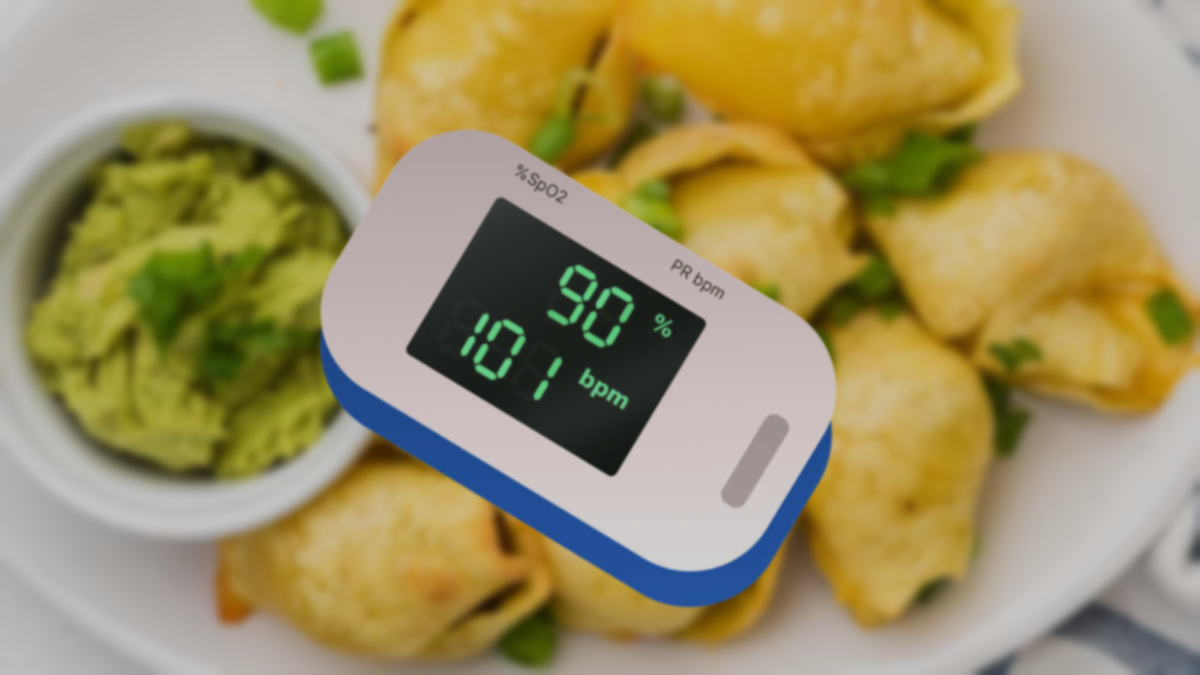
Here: 101
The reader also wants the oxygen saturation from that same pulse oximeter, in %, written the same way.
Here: 90
